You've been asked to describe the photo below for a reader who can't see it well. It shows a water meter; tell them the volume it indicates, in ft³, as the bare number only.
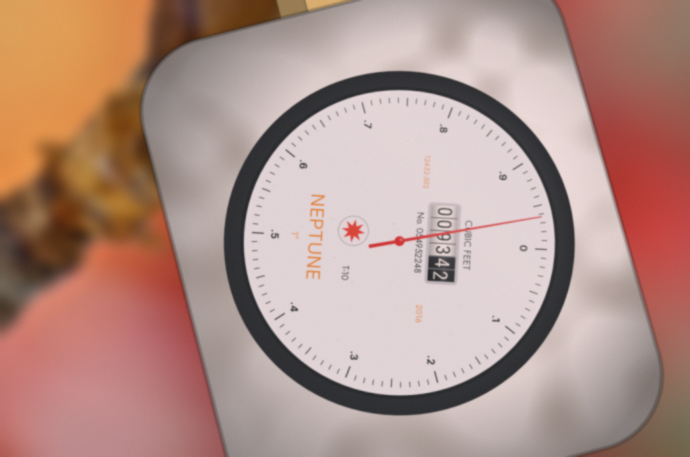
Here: 9341.96
